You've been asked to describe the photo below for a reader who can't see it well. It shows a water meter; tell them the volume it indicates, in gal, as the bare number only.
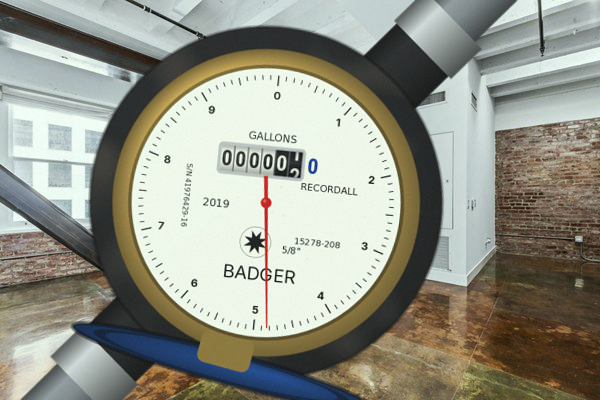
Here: 14.8
